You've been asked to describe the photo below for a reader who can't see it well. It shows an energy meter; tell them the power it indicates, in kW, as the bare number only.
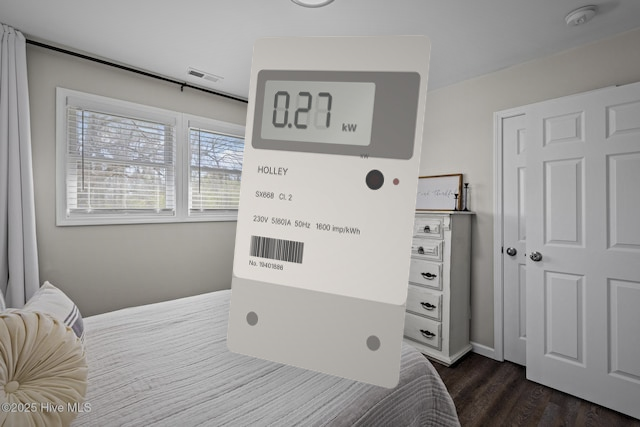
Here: 0.27
